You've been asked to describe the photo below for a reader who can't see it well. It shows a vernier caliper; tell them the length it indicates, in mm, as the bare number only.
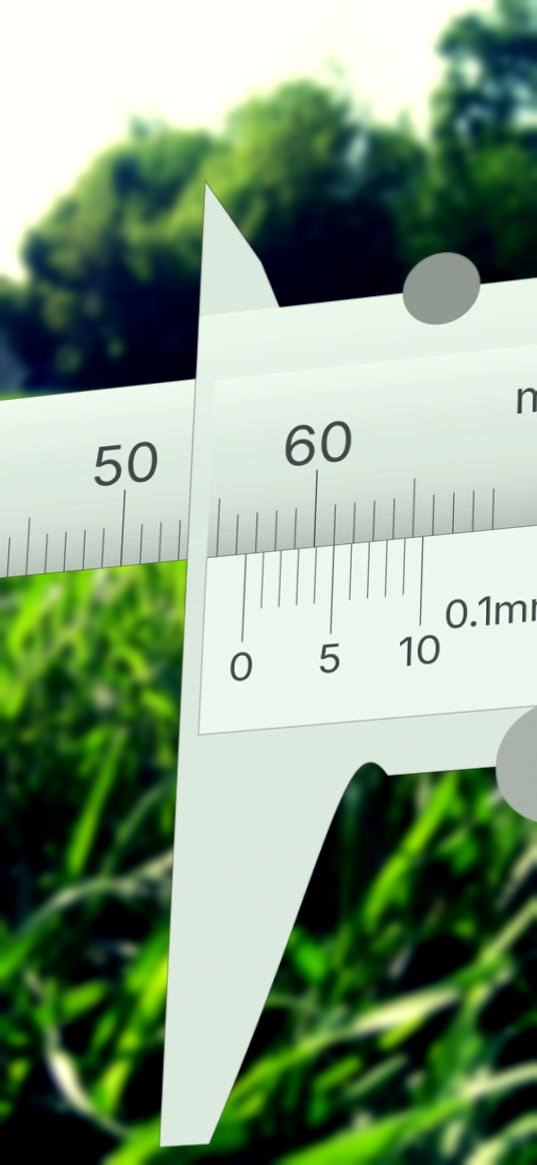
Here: 56.5
